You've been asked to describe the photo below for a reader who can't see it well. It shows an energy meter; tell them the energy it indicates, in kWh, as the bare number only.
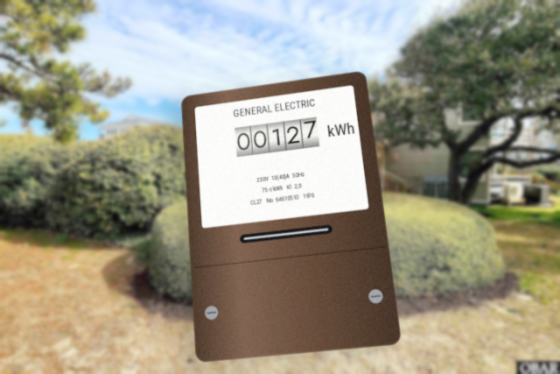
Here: 127
